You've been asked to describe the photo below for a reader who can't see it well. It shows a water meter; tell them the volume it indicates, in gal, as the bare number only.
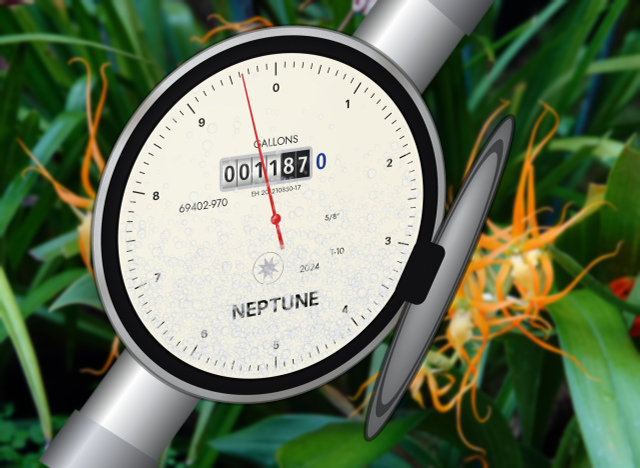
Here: 11869.6
